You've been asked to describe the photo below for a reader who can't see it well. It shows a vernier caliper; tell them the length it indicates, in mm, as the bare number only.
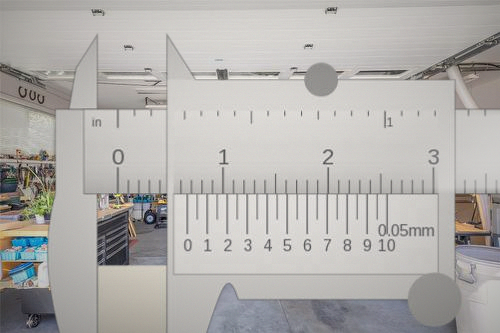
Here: 6.6
